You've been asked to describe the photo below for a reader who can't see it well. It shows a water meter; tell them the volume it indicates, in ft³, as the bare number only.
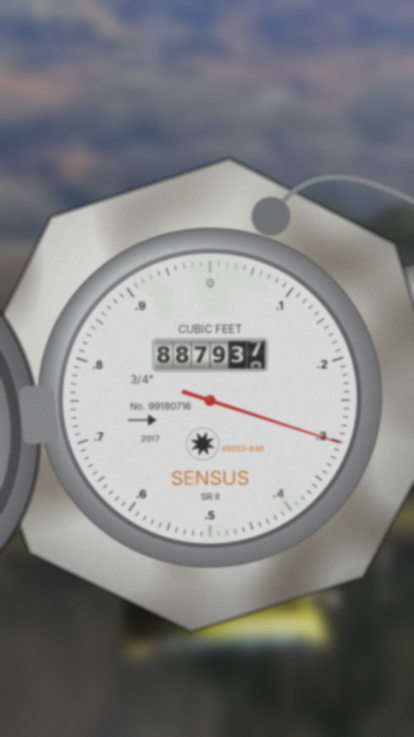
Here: 887937.30
